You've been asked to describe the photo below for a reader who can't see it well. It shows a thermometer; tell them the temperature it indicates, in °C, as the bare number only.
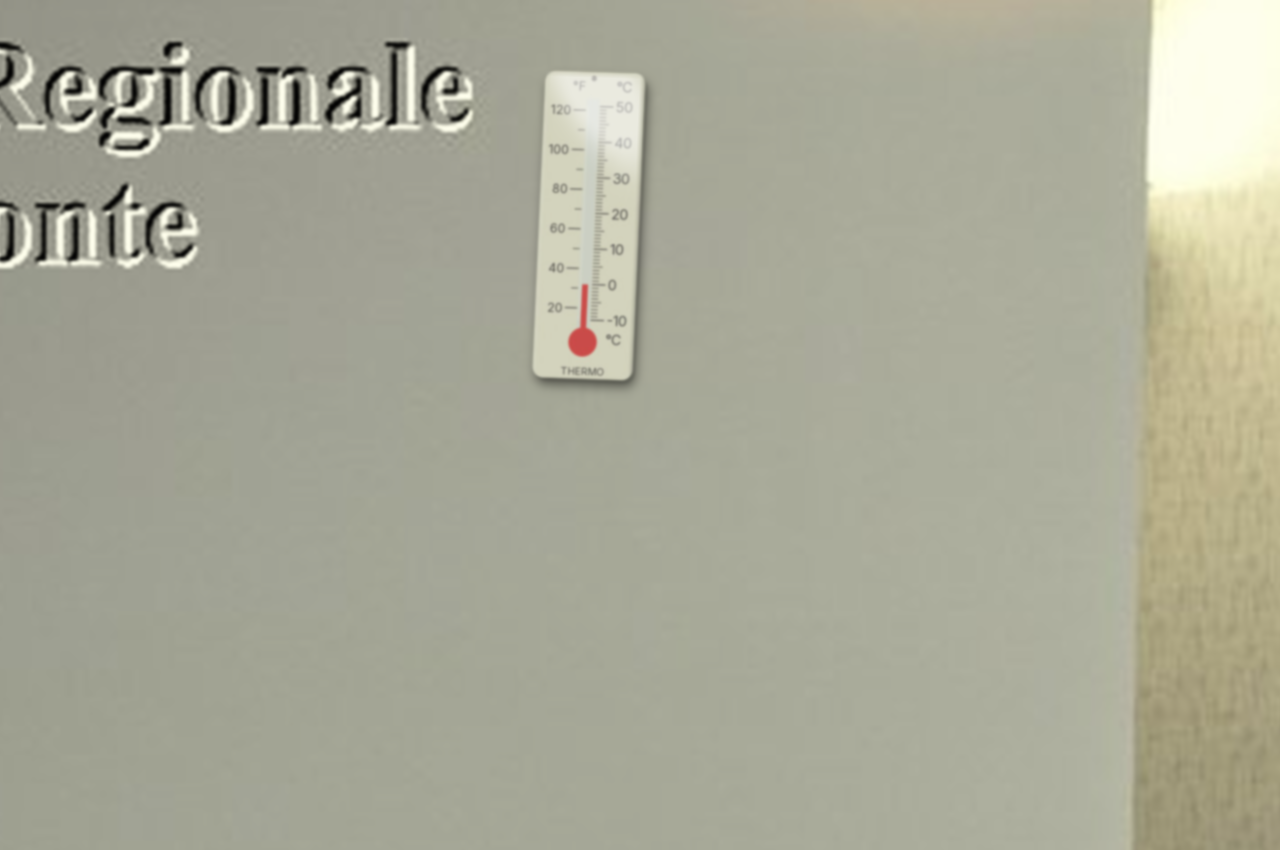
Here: 0
